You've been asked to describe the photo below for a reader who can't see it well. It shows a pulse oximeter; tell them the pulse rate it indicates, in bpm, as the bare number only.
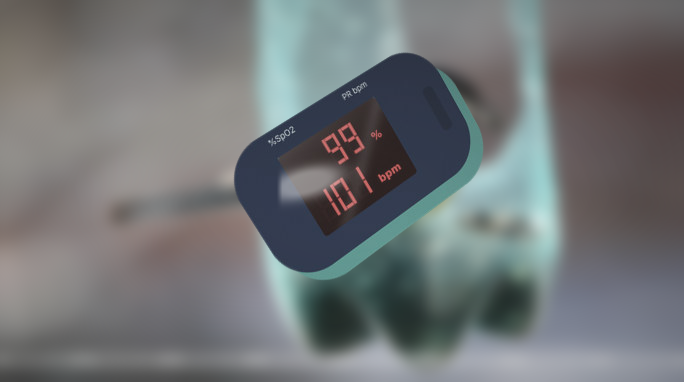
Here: 101
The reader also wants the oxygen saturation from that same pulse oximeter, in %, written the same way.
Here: 99
